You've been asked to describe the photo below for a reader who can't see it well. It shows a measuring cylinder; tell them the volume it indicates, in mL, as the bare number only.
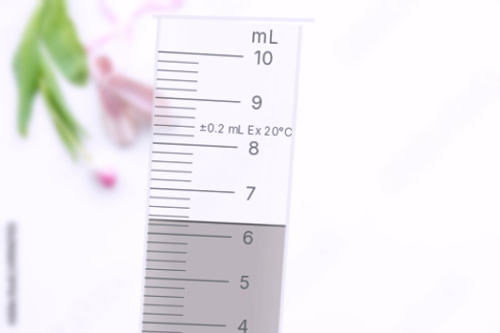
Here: 6.3
